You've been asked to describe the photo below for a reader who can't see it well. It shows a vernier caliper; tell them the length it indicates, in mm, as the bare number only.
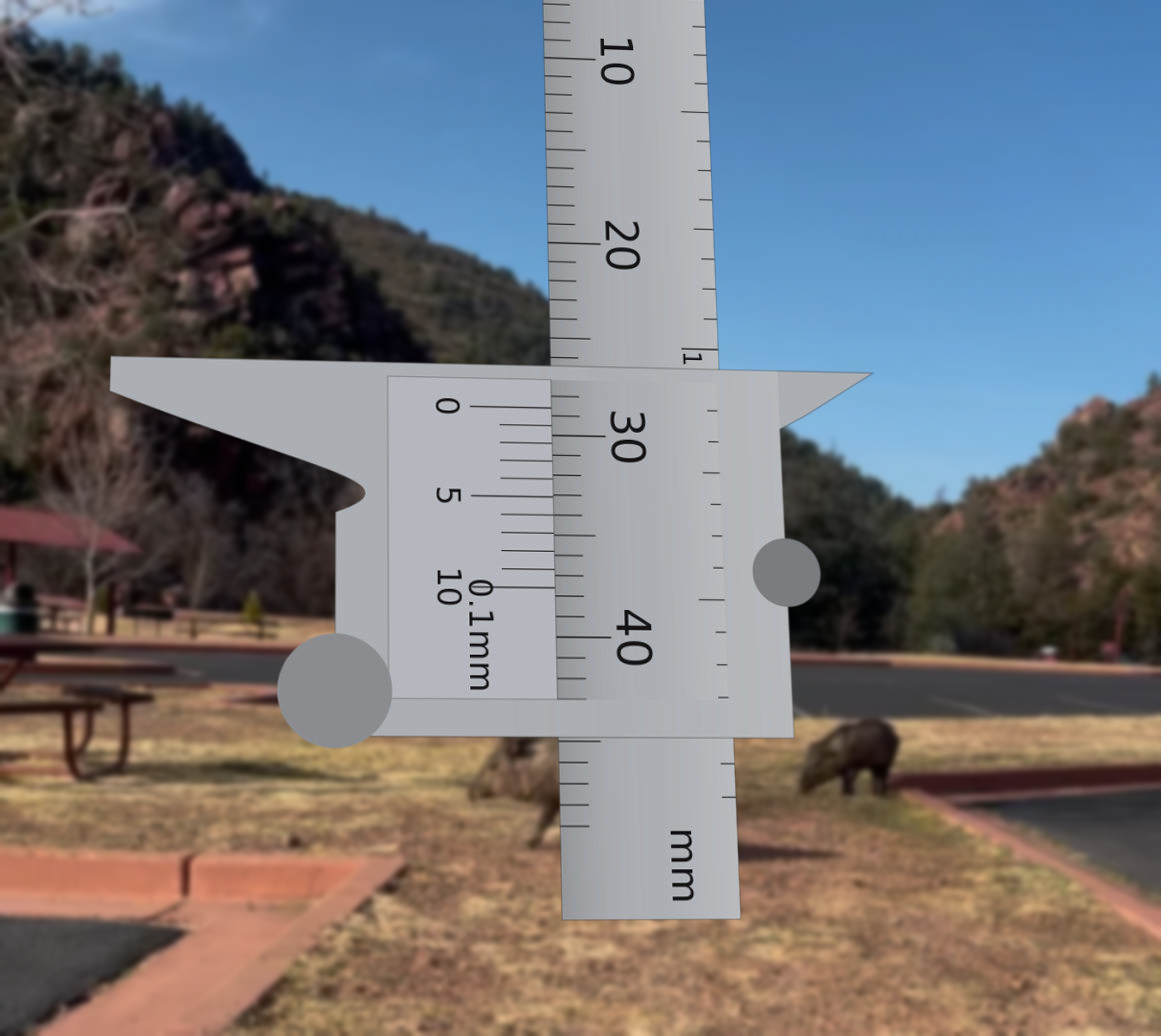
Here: 28.6
